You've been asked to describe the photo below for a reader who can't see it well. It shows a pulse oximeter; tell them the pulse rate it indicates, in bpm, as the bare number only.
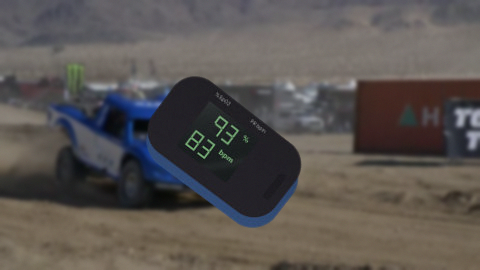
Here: 83
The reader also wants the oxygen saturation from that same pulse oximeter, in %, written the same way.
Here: 93
